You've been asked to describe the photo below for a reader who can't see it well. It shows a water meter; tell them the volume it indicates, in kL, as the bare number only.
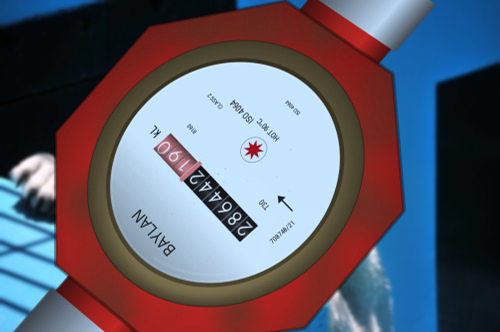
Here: 286442.190
